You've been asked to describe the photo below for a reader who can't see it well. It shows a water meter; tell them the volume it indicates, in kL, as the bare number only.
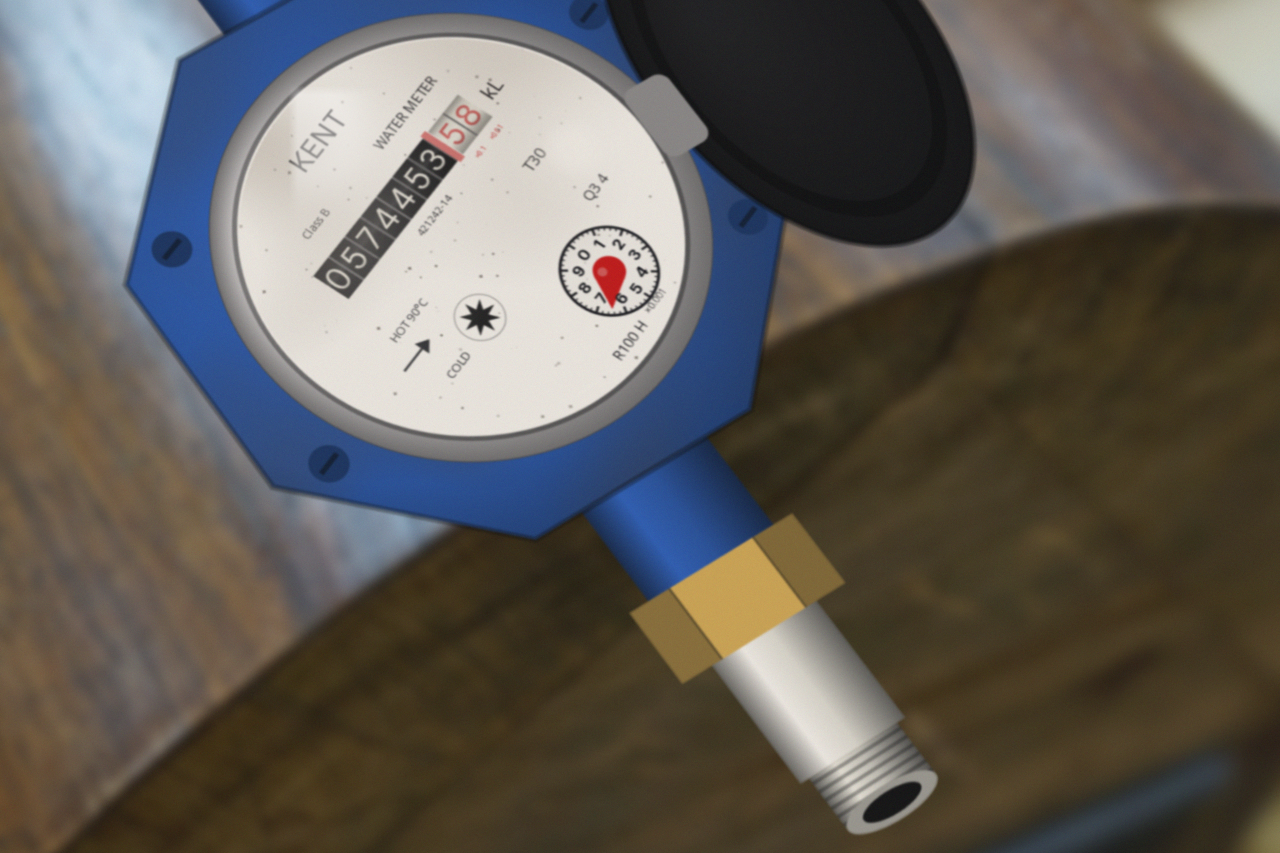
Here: 574453.586
